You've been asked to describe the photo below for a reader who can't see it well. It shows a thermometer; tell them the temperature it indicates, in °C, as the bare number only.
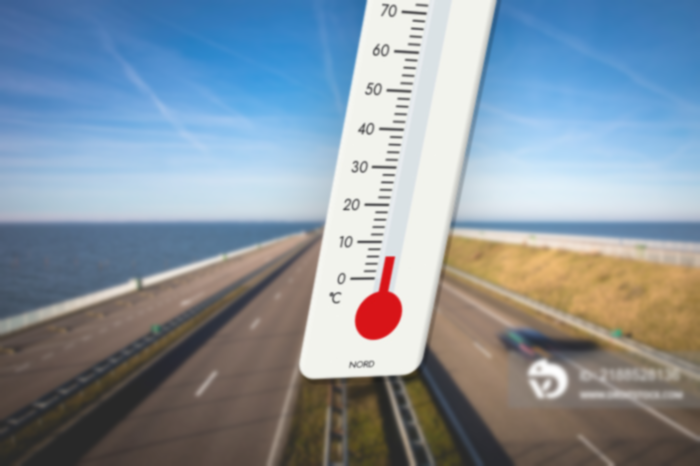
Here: 6
